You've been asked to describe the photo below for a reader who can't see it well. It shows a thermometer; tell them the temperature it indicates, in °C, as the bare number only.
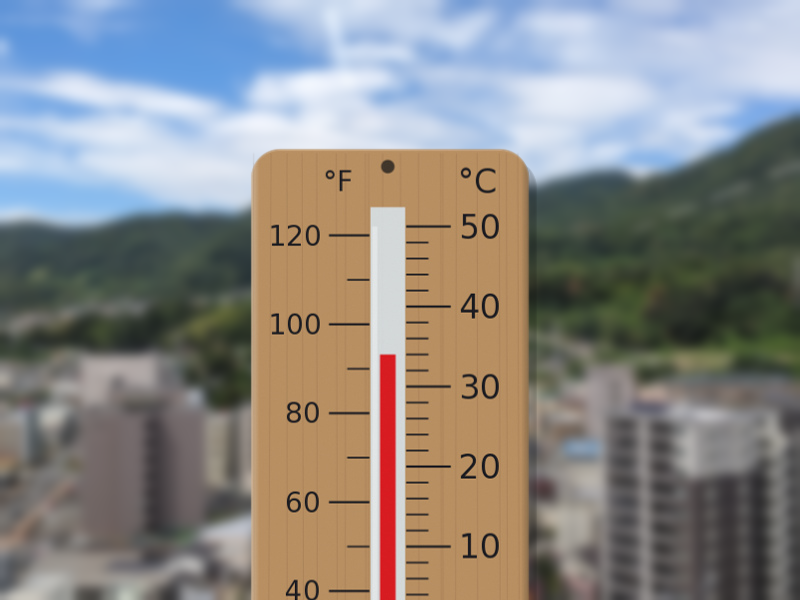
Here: 34
